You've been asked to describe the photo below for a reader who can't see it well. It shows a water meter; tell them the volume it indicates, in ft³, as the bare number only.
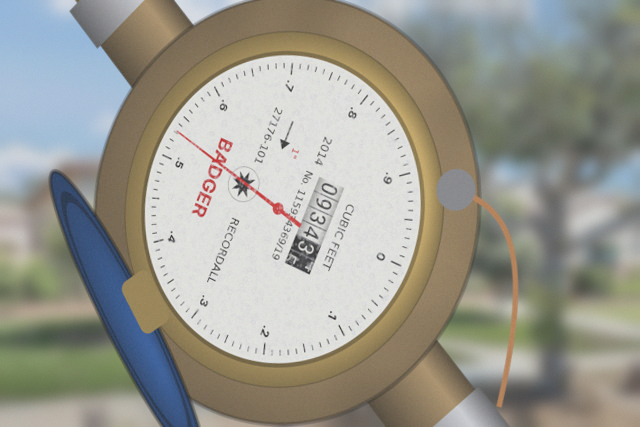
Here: 93434.53
